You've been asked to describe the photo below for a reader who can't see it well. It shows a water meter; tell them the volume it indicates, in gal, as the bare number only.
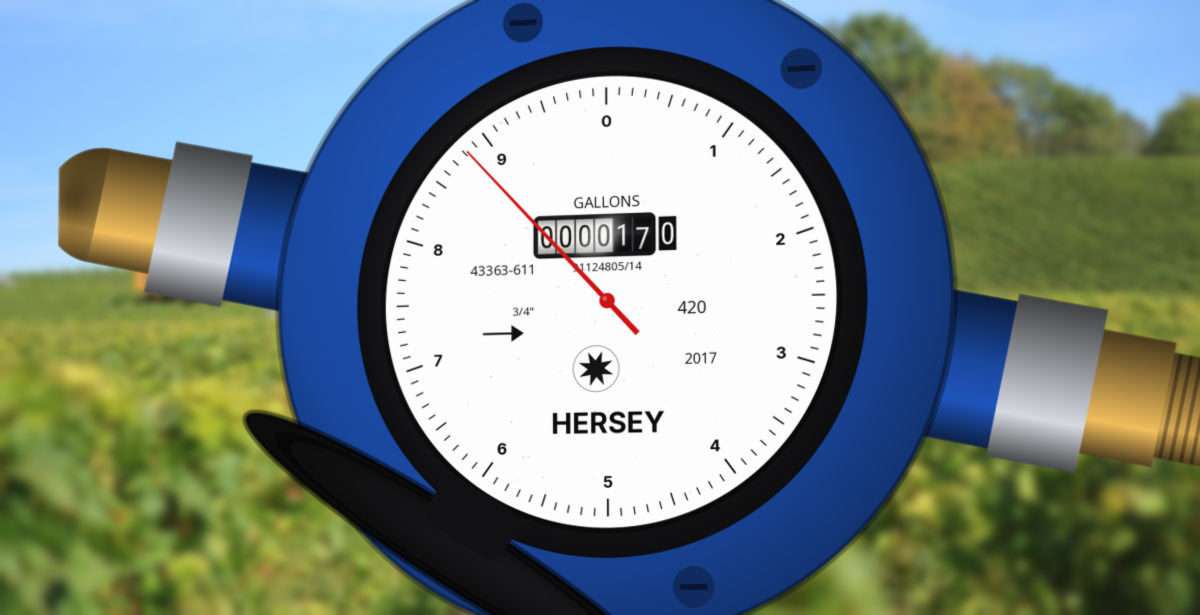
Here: 168.8
